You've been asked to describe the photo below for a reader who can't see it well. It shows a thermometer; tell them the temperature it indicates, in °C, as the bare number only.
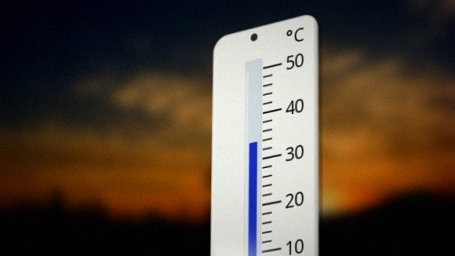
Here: 34
